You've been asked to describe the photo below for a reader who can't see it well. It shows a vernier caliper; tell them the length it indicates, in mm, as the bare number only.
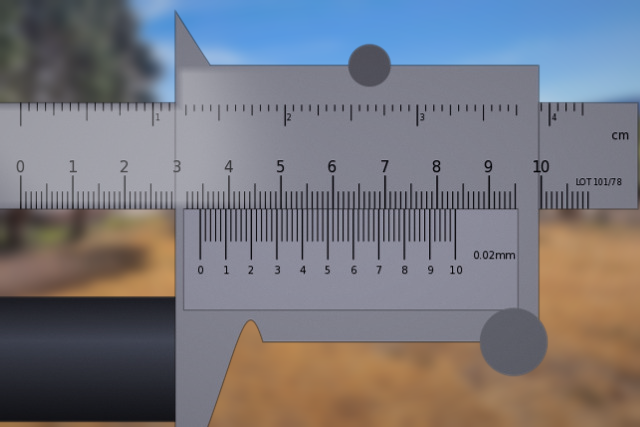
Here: 34.5
